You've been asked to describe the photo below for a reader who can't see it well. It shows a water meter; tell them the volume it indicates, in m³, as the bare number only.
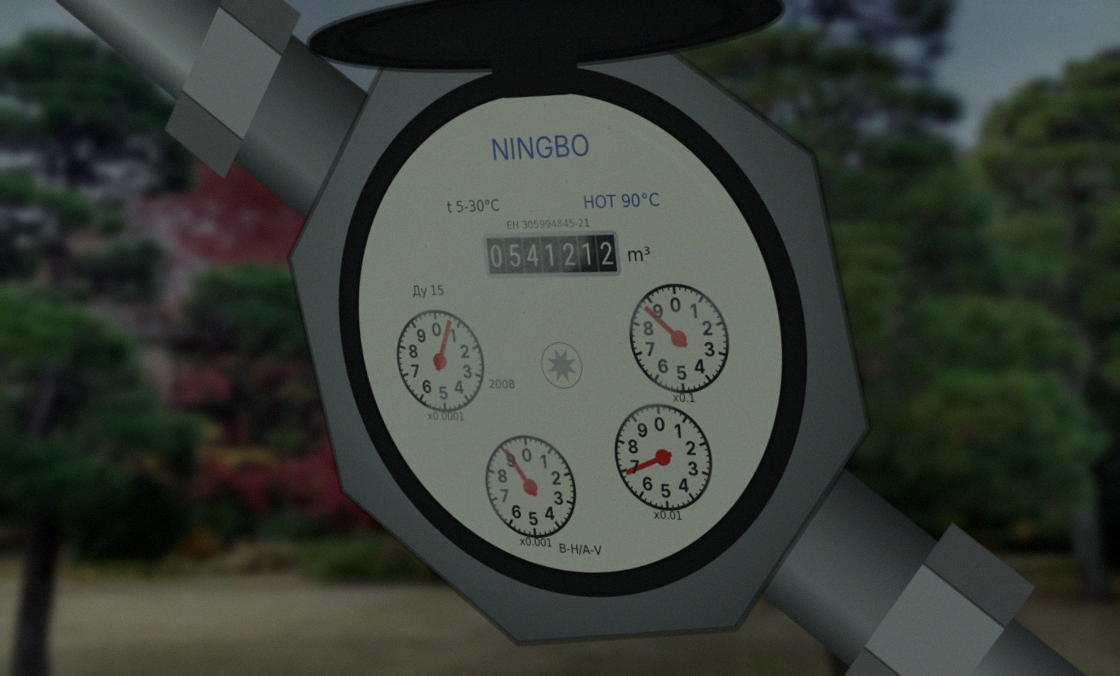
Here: 541212.8690
